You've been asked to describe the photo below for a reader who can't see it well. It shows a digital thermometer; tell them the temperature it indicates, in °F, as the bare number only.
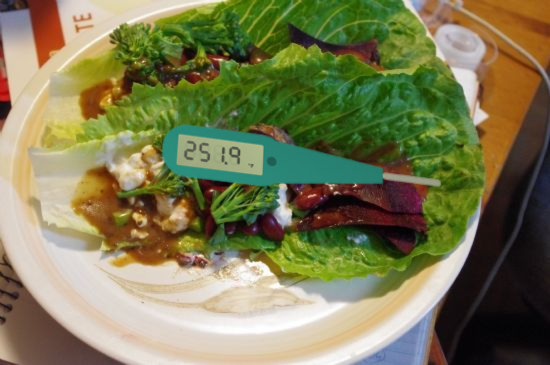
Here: 251.9
